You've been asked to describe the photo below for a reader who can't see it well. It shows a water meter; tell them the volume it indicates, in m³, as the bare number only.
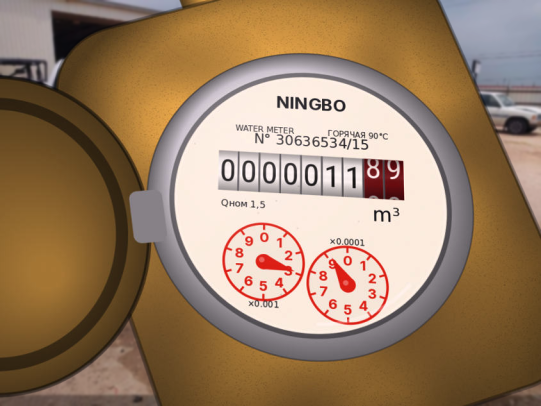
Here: 11.8929
